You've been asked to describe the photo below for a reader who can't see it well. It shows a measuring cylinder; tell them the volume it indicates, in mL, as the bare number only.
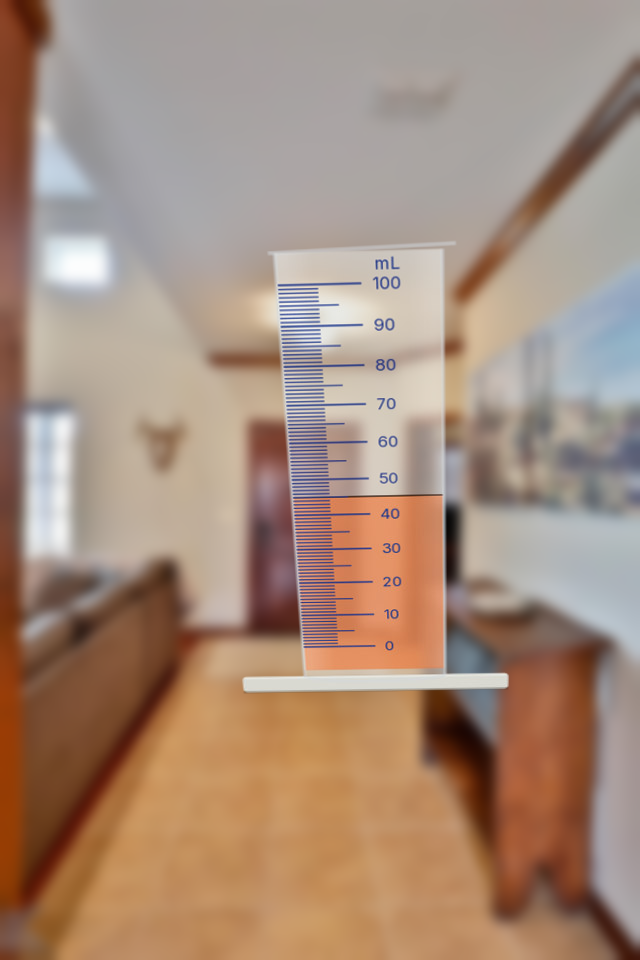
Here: 45
